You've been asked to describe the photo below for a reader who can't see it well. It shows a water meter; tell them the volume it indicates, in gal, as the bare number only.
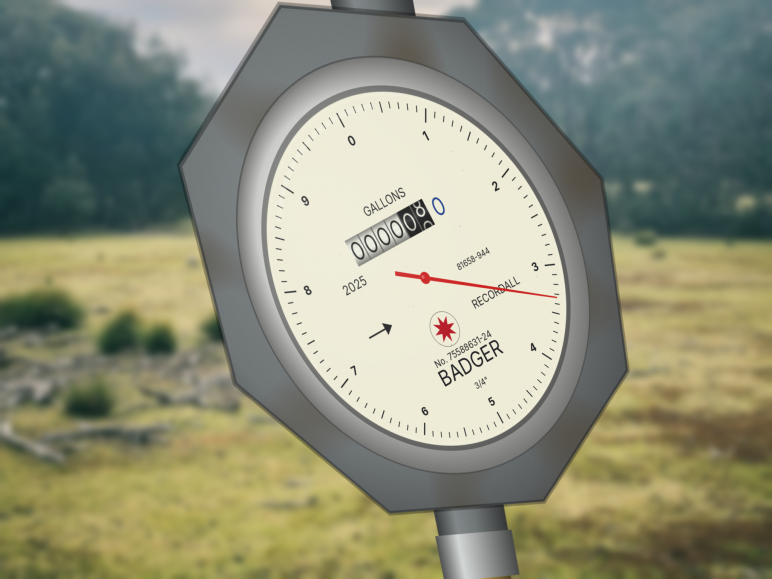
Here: 83.3
